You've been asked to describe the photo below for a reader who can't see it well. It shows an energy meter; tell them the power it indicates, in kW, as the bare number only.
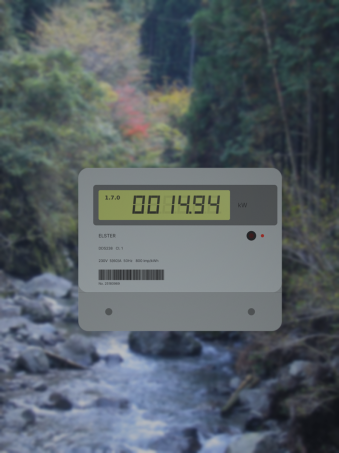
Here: 14.94
